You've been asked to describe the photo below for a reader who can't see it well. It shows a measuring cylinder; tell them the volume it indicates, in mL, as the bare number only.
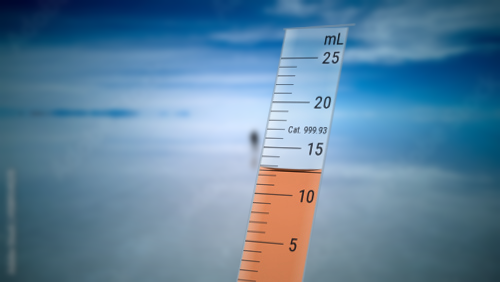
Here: 12.5
